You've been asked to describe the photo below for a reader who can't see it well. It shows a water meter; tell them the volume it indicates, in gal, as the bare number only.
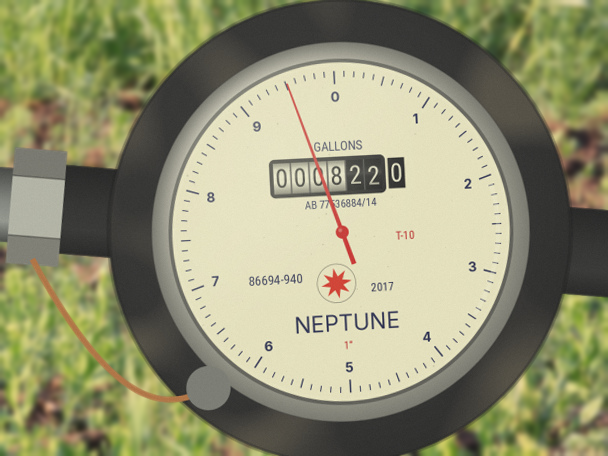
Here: 8219.5
